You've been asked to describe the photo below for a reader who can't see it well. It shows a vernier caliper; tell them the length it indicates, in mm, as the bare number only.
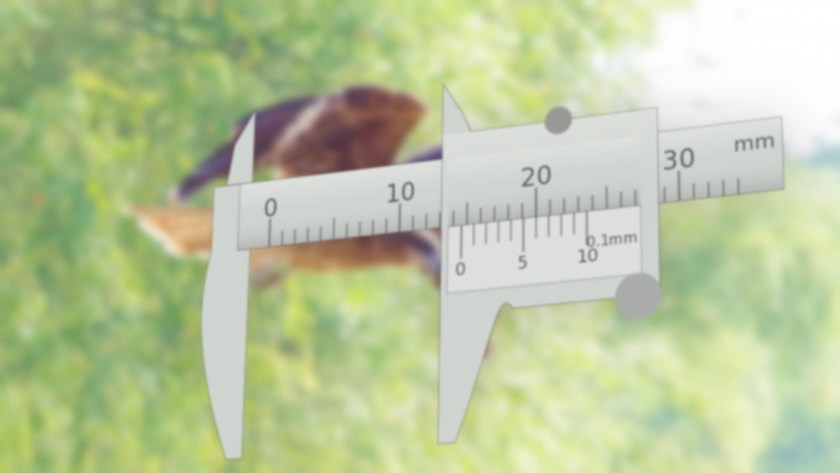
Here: 14.6
